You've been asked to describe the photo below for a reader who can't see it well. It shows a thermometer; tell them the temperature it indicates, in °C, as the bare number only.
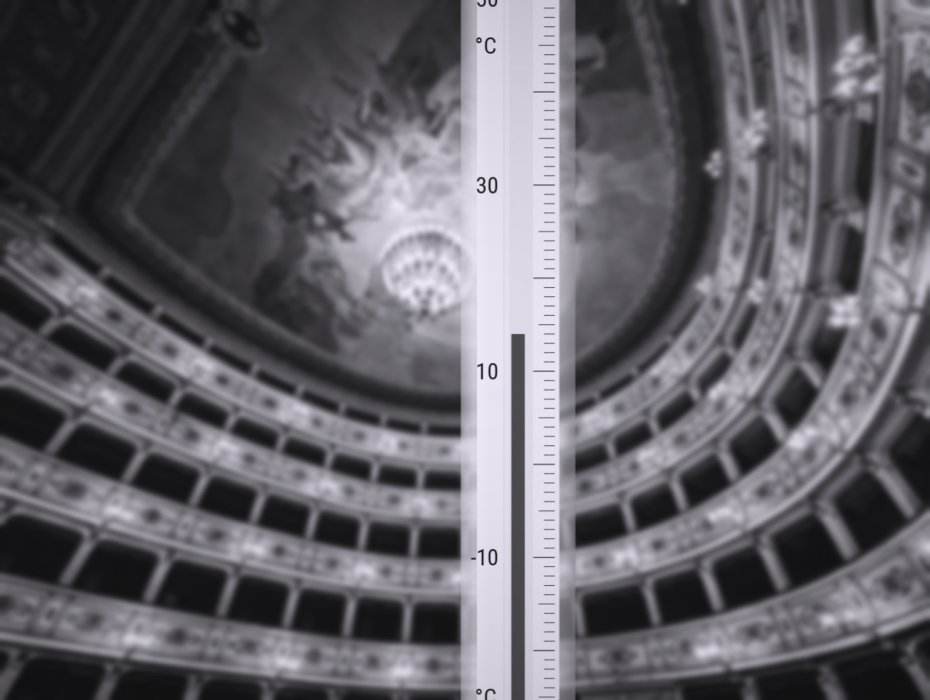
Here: 14
